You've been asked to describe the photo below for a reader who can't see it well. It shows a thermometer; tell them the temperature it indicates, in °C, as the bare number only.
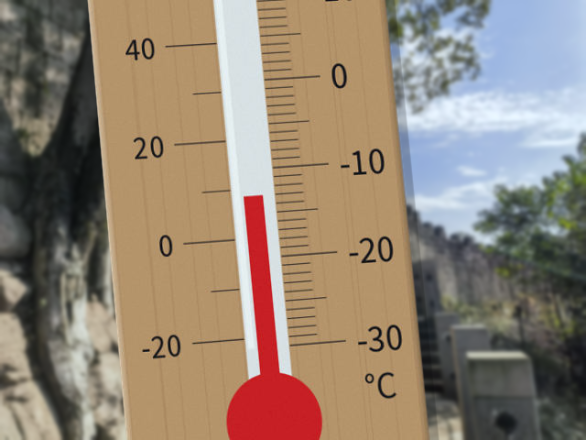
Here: -13
